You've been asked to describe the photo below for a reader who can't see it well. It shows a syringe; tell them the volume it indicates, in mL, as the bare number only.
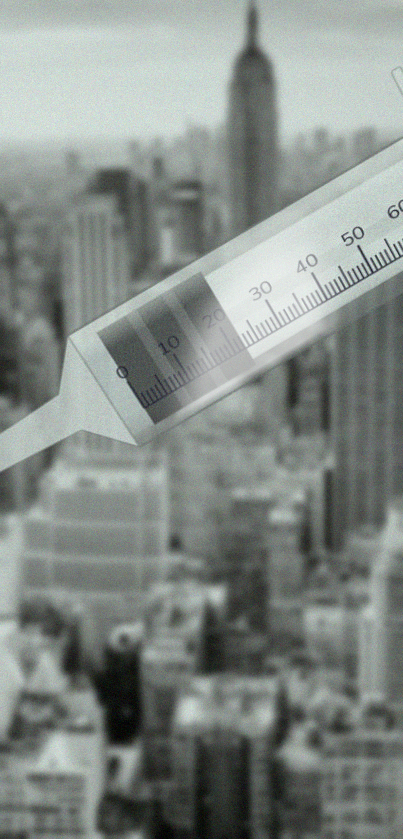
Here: 0
